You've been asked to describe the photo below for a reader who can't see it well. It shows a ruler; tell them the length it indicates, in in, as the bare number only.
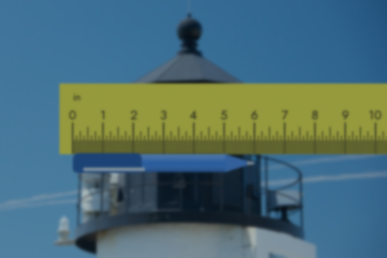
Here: 6
